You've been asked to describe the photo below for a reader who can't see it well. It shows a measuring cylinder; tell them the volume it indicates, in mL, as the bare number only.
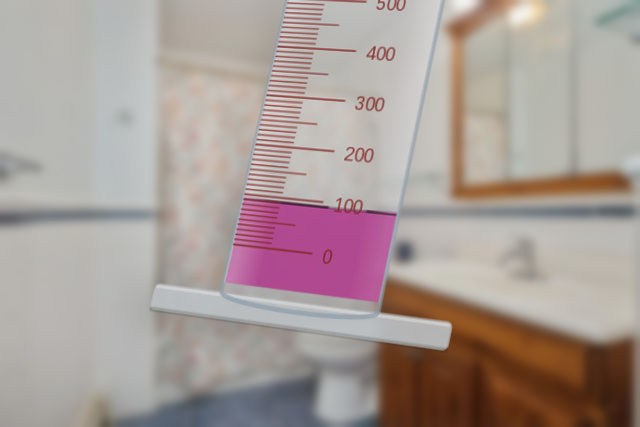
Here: 90
